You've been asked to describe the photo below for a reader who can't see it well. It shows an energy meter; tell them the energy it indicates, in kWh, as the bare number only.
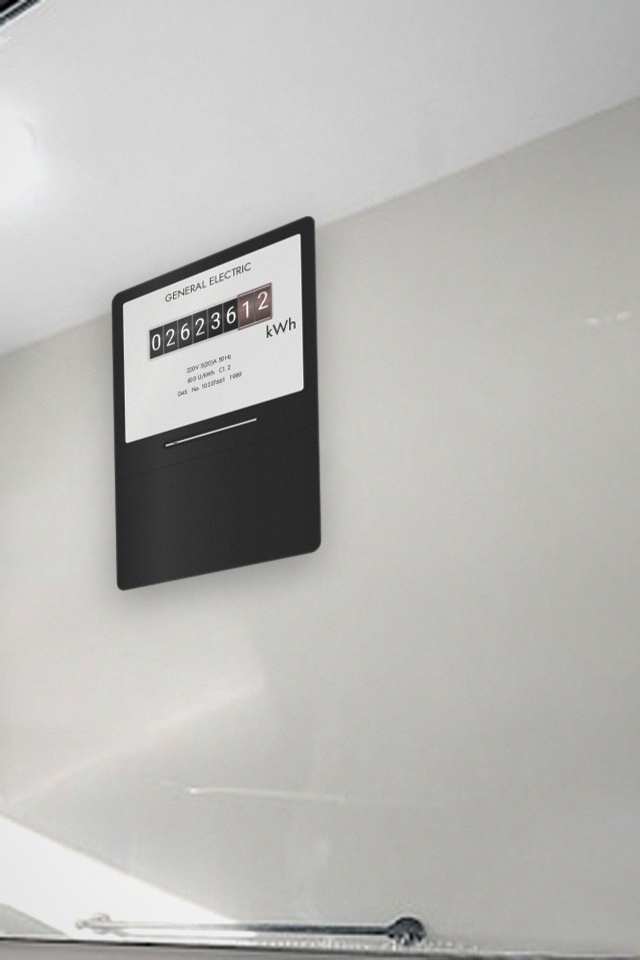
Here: 26236.12
